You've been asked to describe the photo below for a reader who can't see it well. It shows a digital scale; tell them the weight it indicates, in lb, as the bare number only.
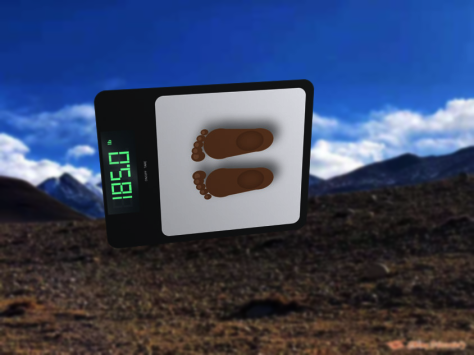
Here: 185.0
